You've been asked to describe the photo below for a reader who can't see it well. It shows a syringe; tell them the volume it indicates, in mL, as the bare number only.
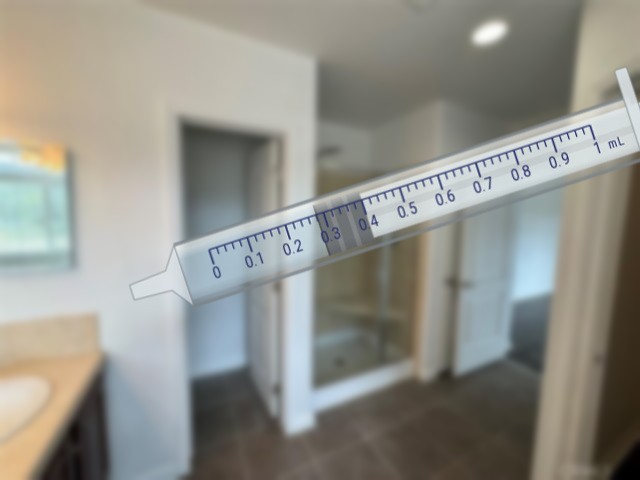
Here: 0.28
